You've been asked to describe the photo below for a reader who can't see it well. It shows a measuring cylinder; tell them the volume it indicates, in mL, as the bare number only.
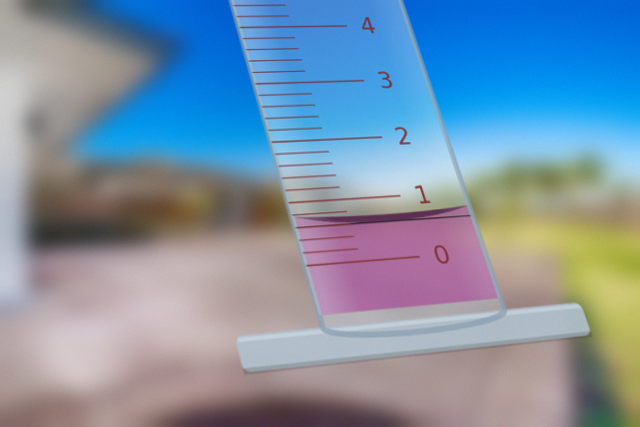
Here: 0.6
